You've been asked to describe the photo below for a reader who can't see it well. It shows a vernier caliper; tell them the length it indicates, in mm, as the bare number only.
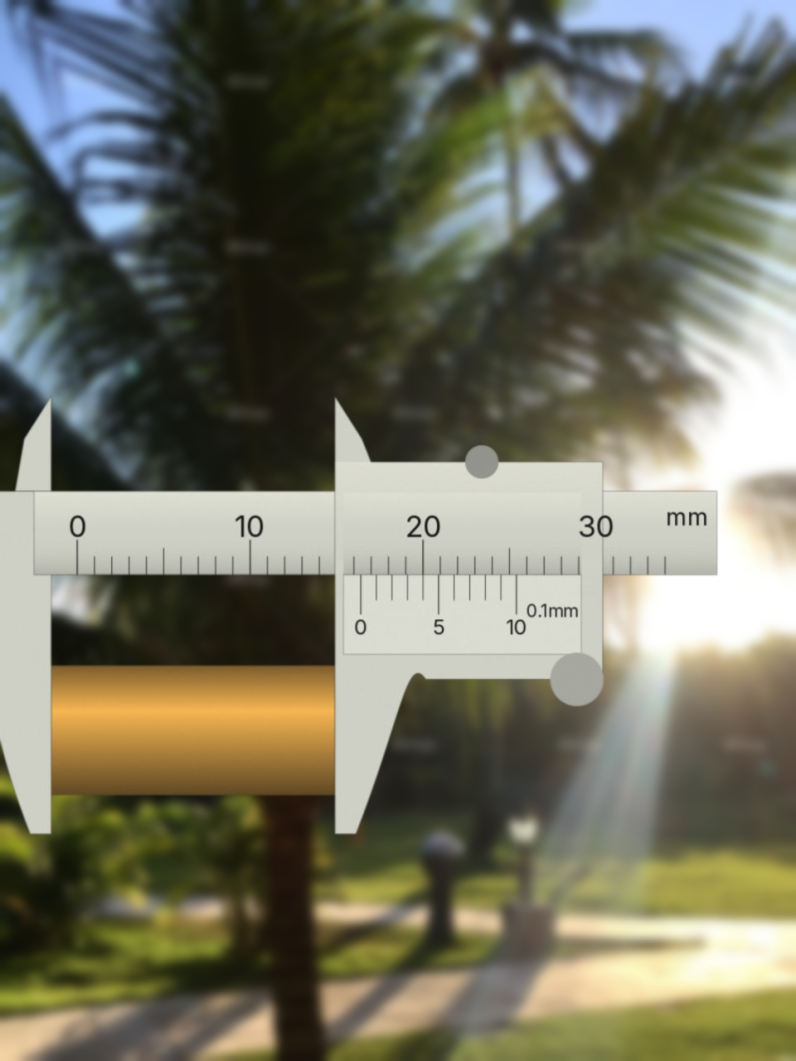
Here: 16.4
